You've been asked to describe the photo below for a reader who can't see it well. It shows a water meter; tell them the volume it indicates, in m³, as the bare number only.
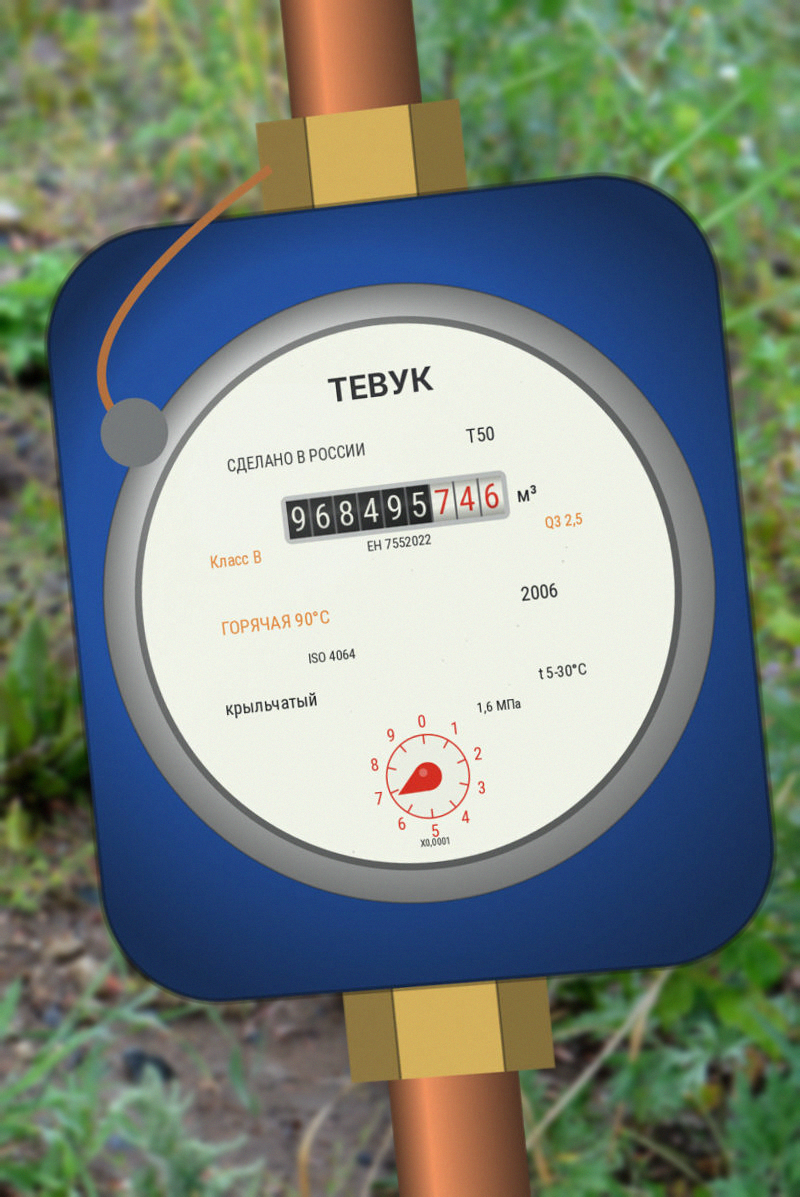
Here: 968495.7466
